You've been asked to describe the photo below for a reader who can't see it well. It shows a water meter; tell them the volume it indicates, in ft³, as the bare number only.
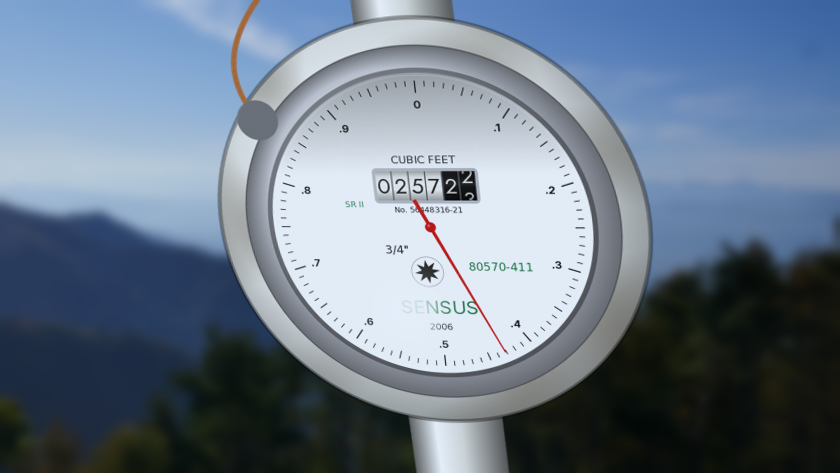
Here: 25722.43
